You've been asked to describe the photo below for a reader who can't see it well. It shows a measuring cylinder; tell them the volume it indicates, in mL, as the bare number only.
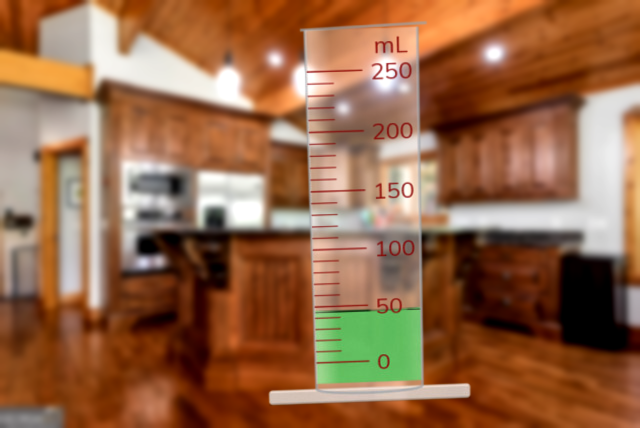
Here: 45
